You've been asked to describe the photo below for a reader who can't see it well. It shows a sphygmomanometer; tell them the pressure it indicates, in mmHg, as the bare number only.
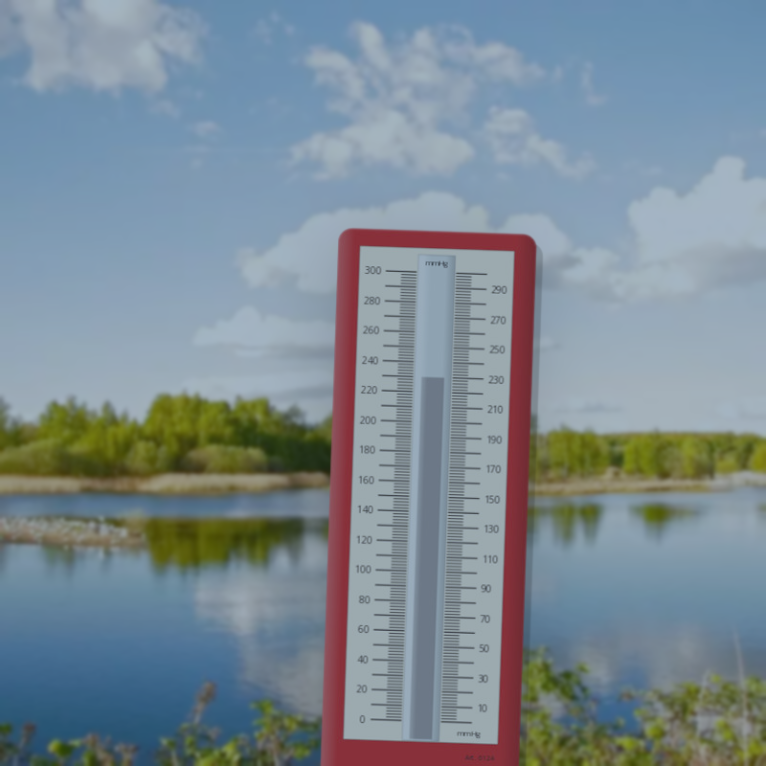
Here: 230
